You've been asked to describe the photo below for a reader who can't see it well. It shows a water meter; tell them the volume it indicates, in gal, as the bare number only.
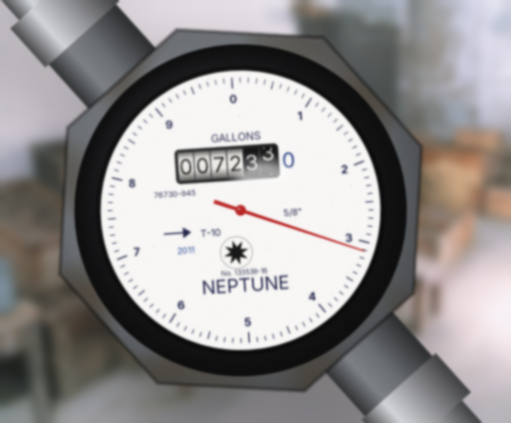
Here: 72333.1
